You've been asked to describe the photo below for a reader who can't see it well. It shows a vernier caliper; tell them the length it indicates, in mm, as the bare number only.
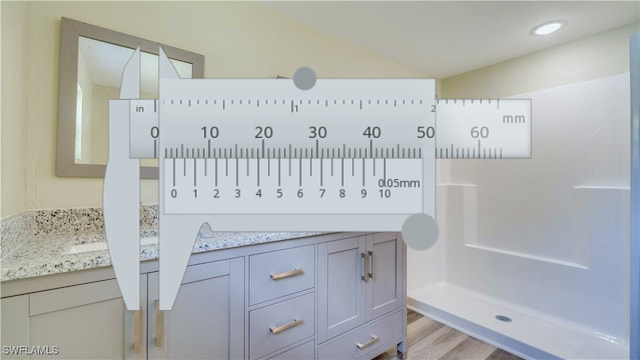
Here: 3.5
